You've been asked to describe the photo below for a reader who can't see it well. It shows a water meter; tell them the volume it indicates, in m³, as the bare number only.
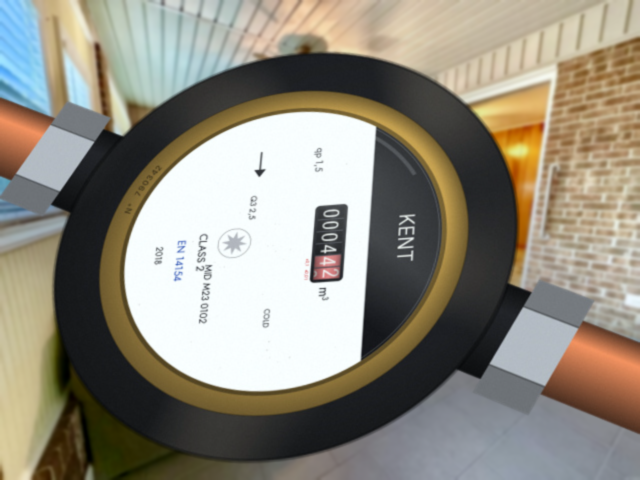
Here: 4.42
